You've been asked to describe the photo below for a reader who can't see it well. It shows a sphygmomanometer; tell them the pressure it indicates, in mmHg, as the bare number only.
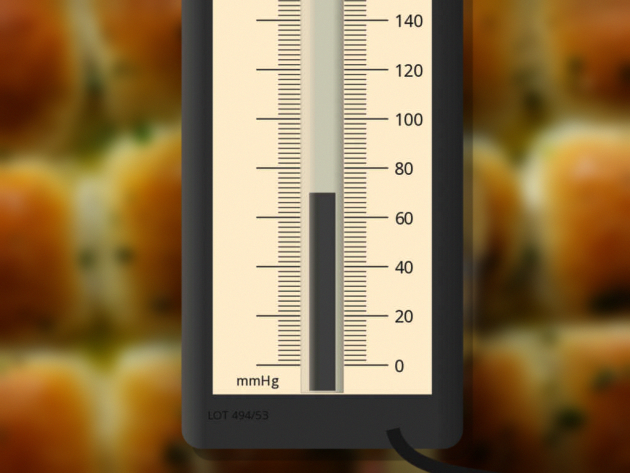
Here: 70
